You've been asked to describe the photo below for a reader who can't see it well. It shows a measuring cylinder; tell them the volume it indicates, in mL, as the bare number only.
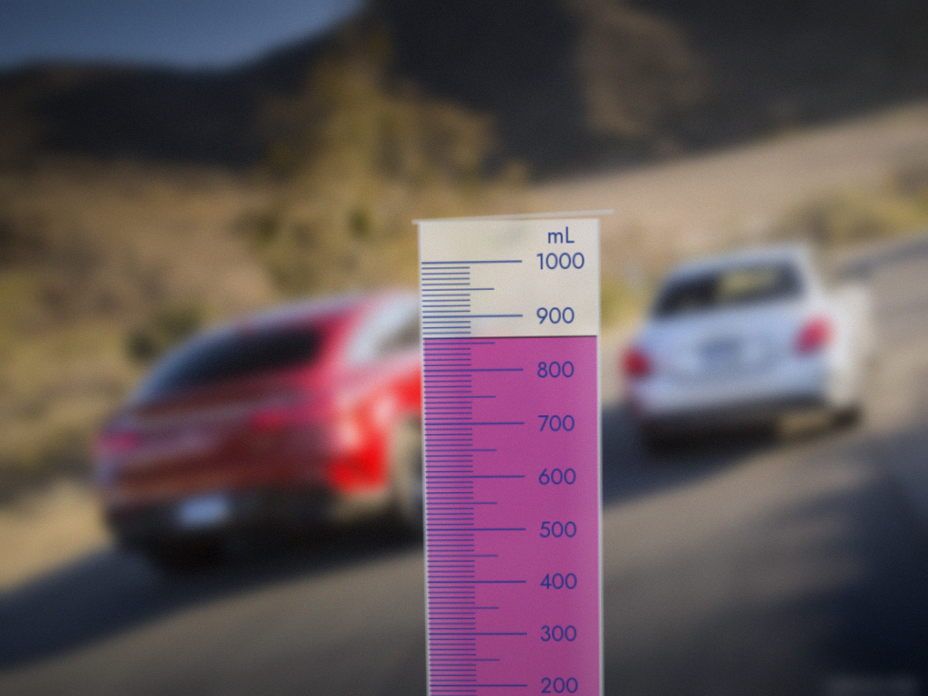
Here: 860
